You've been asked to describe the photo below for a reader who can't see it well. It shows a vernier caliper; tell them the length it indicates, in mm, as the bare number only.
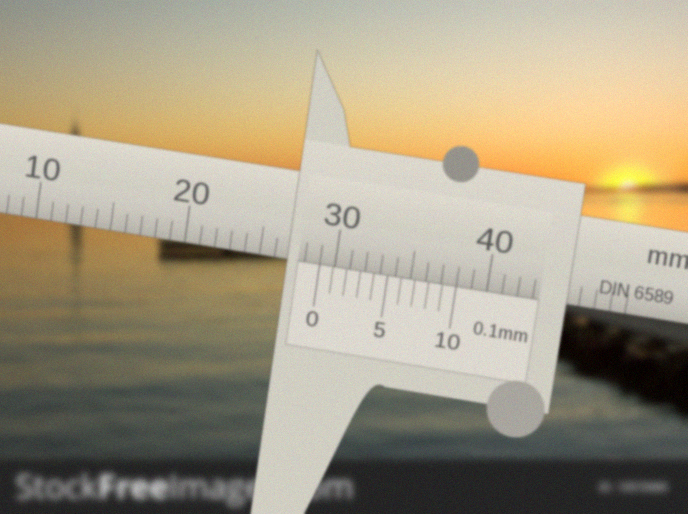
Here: 29.0
